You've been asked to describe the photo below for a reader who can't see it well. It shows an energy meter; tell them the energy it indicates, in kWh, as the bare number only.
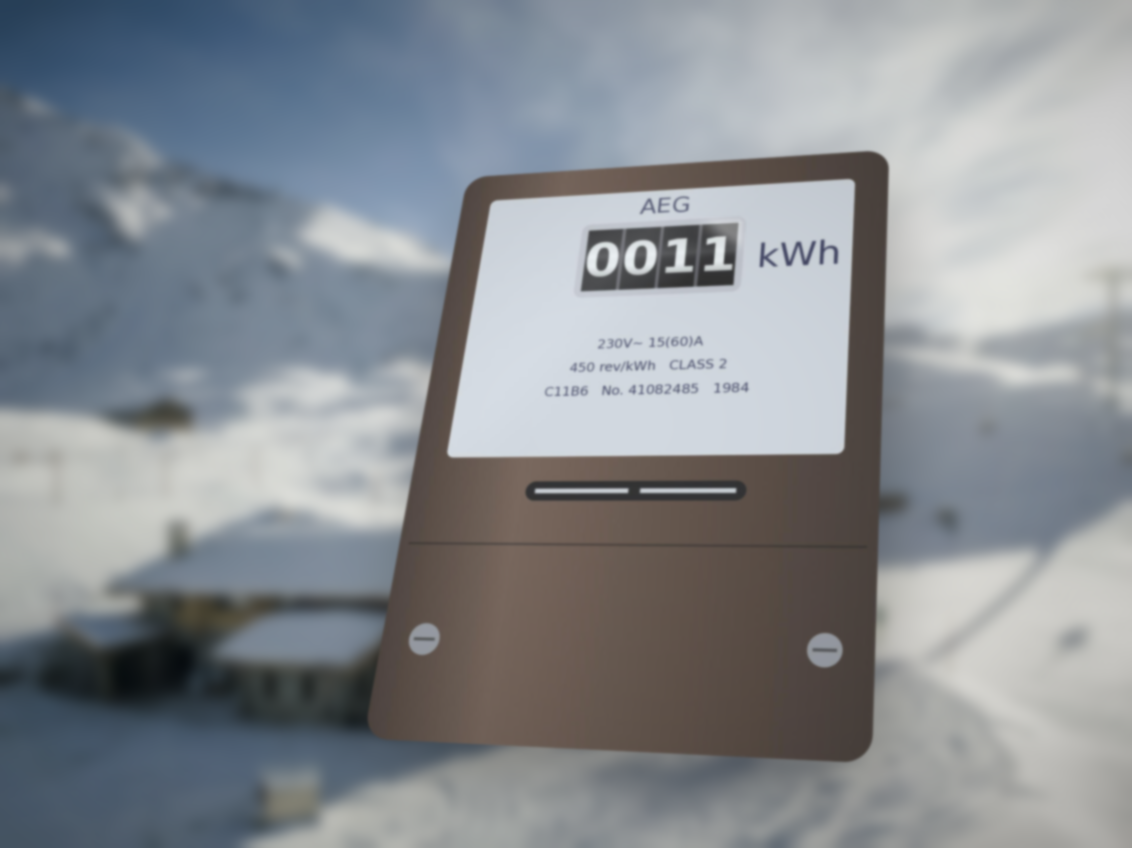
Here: 11
